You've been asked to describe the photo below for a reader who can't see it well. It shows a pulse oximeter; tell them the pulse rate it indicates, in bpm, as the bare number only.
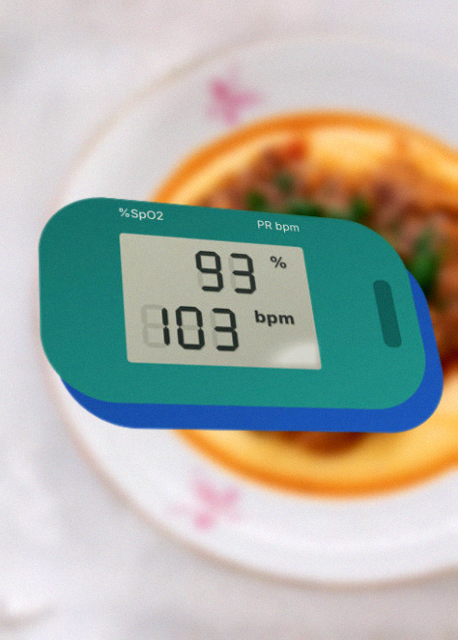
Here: 103
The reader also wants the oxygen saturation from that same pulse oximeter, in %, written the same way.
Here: 93
